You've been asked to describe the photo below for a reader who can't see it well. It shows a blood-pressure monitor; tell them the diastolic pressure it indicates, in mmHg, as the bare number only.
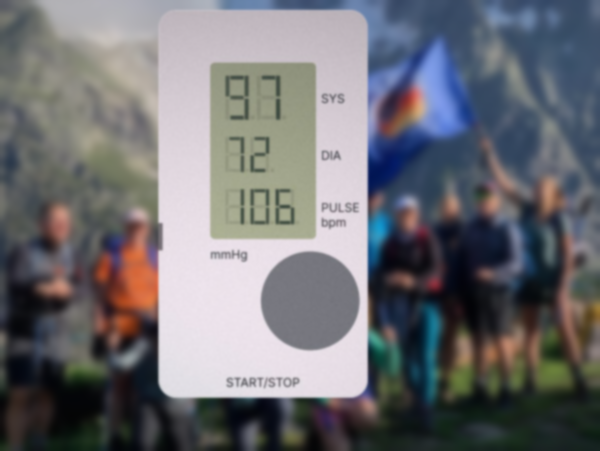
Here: 72
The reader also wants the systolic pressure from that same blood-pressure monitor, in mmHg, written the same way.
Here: 97
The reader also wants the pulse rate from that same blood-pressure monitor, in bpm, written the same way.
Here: 106
